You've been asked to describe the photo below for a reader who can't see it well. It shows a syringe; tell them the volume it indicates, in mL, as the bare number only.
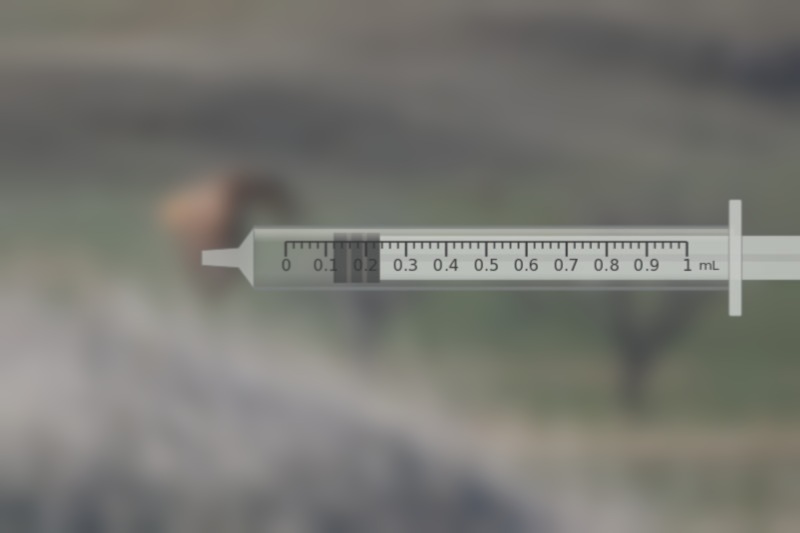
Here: 0.12
